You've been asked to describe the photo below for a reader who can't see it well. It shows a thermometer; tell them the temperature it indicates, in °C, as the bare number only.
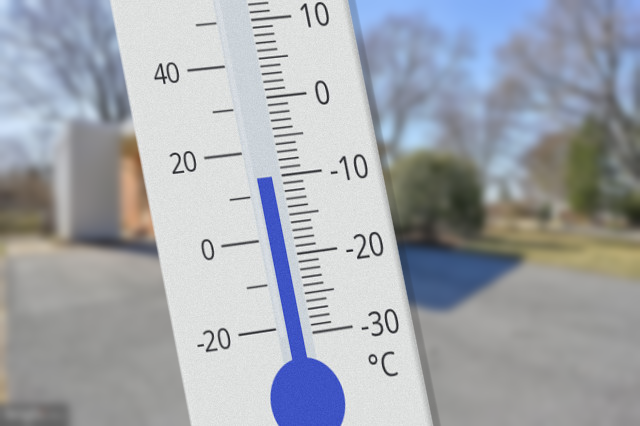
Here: -10
